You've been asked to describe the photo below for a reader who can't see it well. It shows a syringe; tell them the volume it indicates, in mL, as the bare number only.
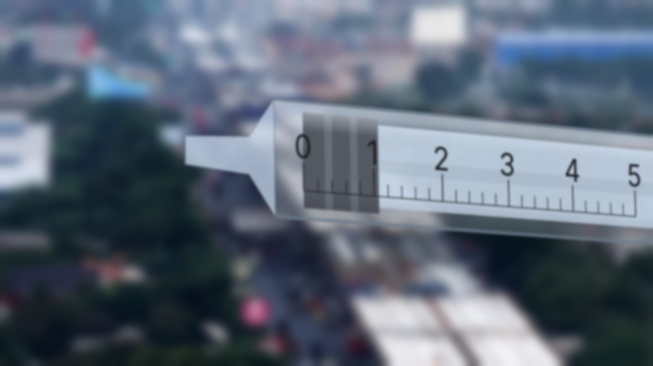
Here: 0
